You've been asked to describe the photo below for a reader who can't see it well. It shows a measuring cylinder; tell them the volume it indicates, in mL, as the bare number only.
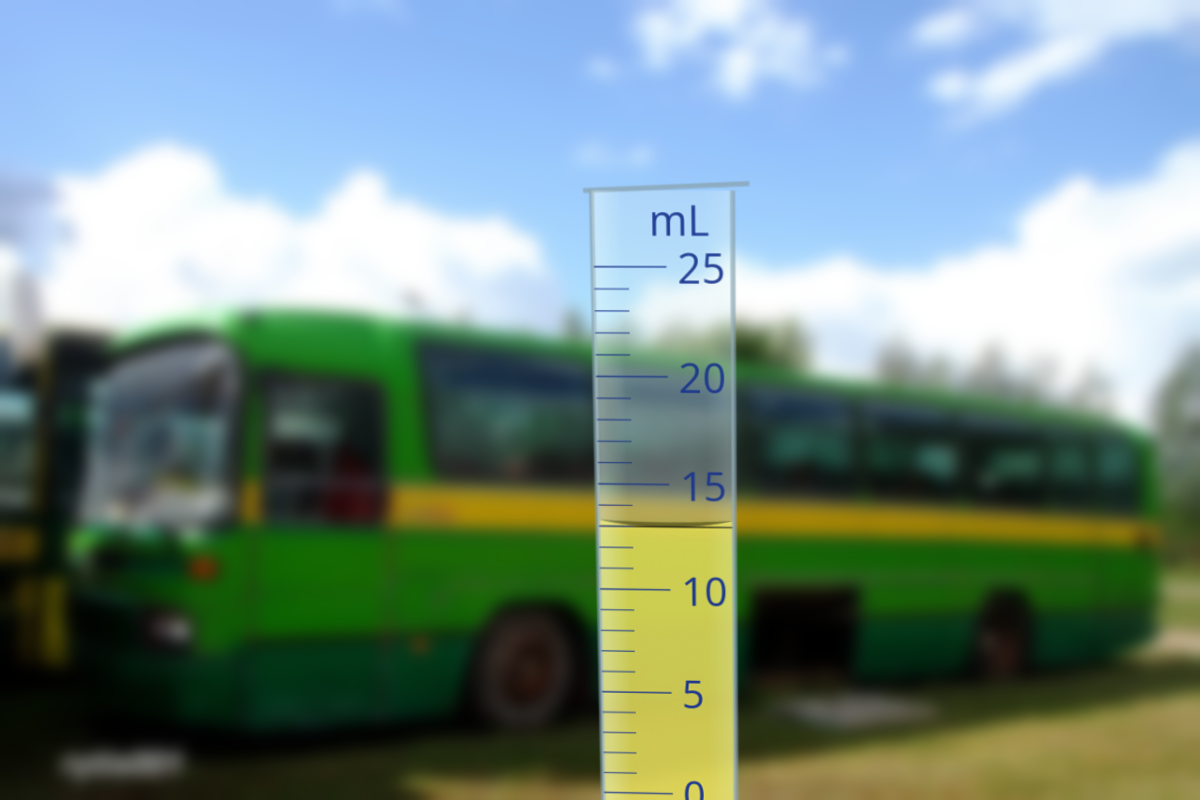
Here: 13
